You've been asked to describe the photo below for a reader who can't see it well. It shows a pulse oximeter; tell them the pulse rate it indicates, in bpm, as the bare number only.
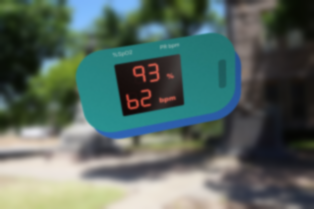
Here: 62
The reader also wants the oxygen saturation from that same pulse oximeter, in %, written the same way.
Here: 93
